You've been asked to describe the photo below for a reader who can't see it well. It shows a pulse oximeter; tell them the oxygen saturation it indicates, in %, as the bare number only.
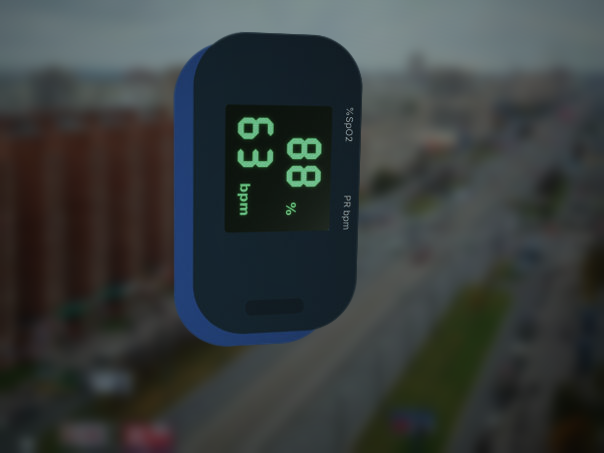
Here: 88
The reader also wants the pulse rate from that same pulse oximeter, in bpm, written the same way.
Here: 63
